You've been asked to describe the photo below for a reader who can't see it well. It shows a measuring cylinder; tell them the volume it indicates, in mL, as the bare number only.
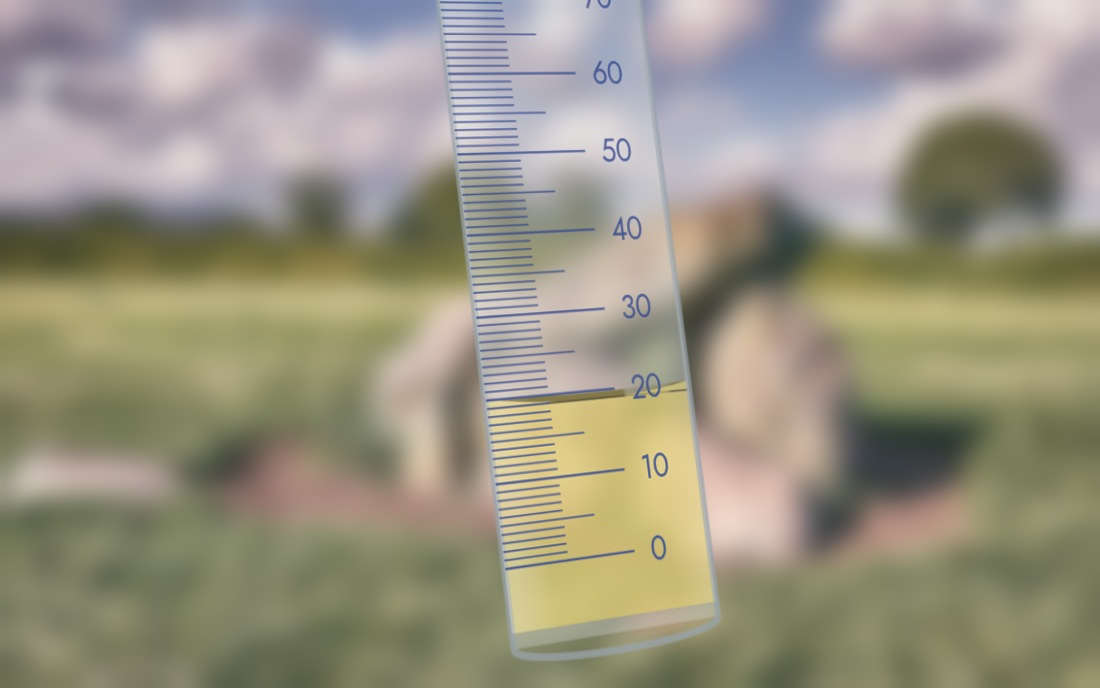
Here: 19
